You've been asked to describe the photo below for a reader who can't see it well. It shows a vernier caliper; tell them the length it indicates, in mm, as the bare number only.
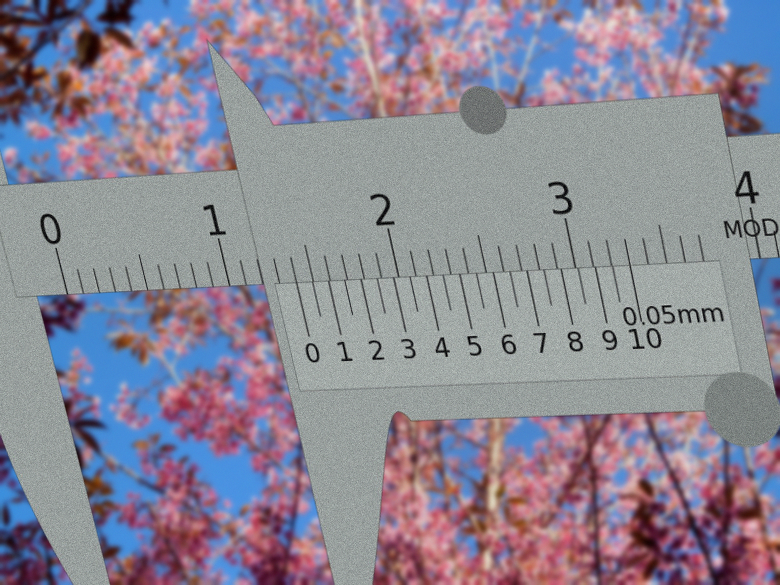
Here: 14.0
